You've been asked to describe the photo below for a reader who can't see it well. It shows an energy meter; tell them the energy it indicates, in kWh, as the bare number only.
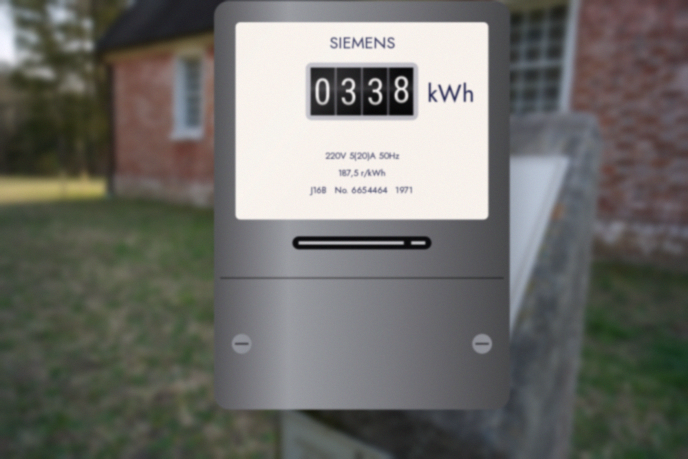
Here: 338
